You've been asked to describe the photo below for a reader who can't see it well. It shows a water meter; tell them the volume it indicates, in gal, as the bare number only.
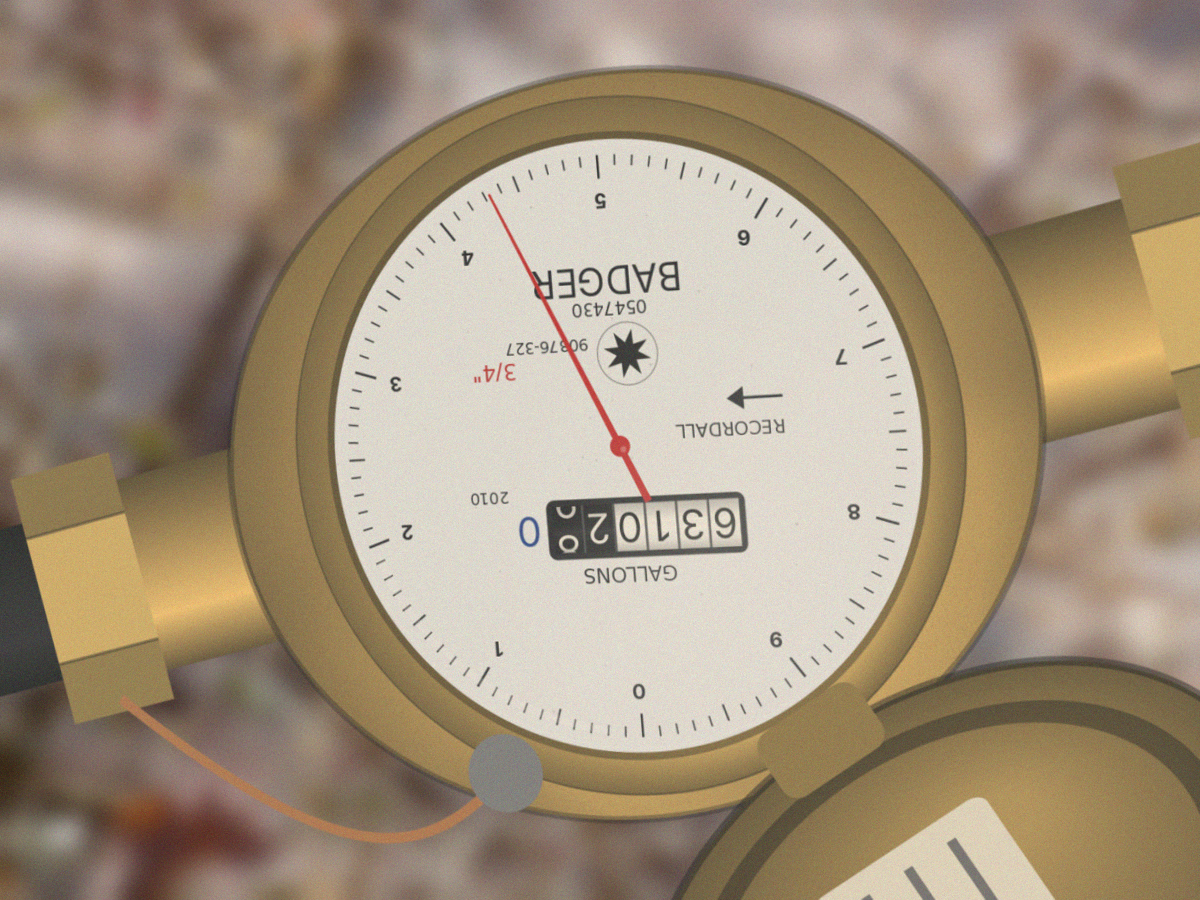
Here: 6310284.3
